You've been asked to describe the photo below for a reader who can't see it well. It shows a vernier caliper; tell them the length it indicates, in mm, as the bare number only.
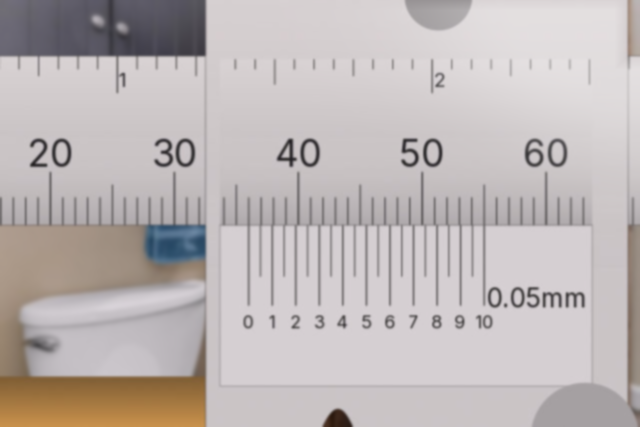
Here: 36.0
